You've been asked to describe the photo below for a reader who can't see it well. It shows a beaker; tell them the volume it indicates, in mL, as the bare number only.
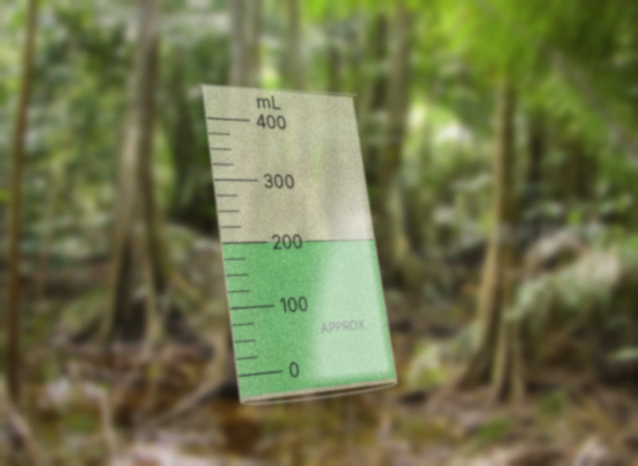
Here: 200
